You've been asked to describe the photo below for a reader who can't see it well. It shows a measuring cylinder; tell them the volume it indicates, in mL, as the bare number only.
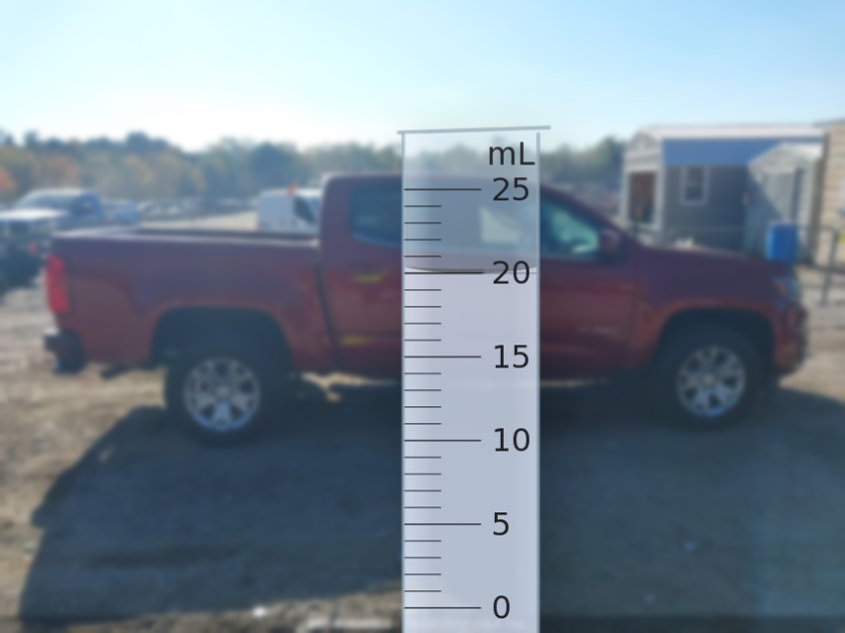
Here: 20
